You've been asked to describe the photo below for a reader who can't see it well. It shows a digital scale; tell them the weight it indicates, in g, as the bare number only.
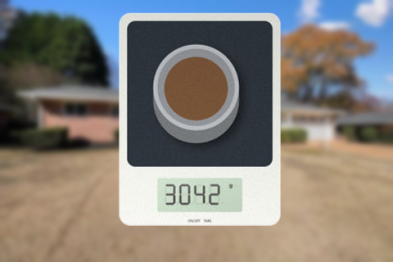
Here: 3042
